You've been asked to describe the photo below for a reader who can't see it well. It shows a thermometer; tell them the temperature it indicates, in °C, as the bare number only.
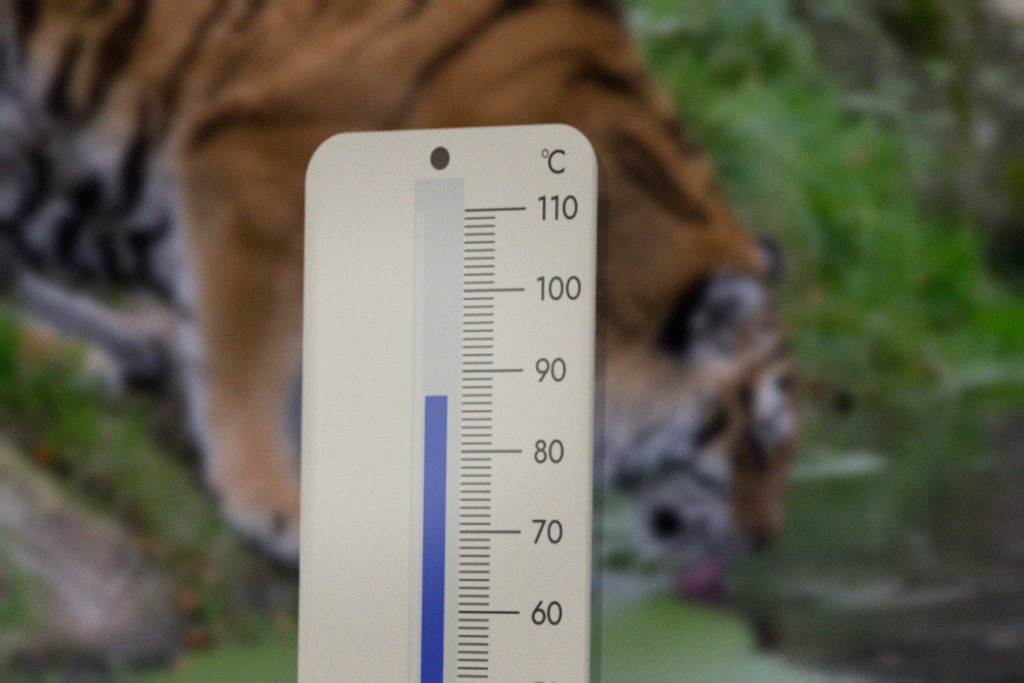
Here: 87
